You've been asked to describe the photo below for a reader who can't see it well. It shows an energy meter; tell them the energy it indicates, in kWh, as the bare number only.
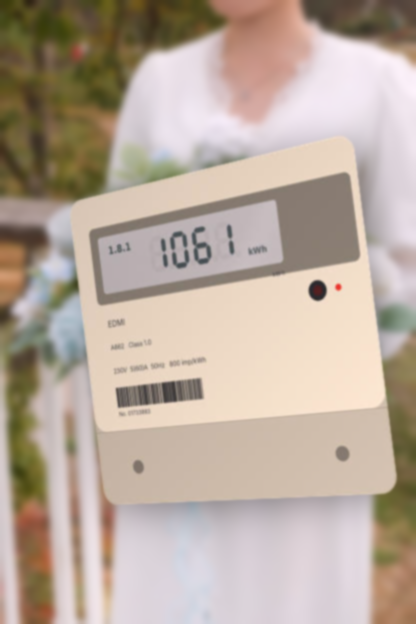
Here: 1061
